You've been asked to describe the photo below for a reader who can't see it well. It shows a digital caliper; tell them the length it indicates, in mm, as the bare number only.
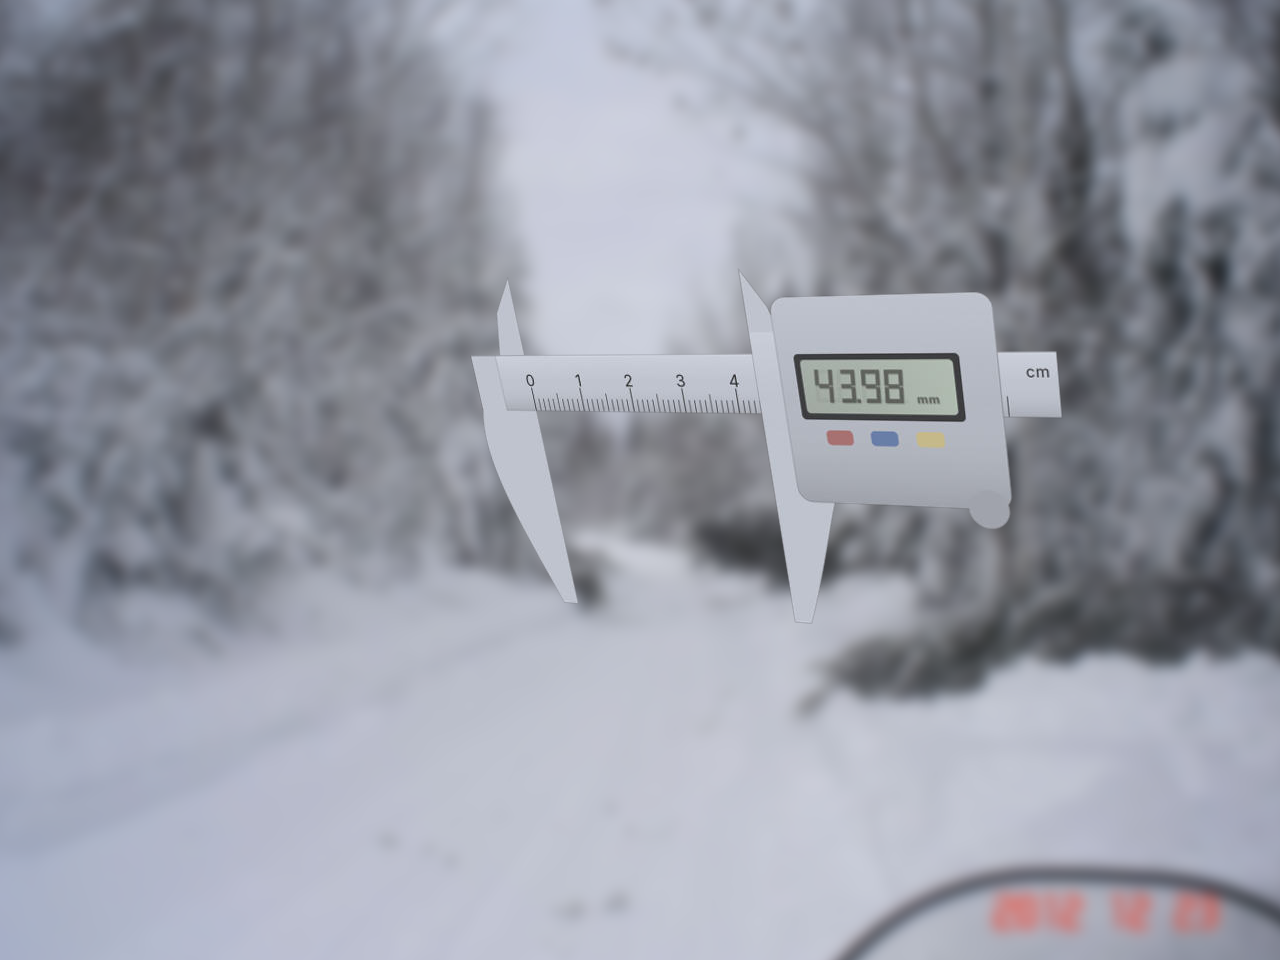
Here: 43.98
